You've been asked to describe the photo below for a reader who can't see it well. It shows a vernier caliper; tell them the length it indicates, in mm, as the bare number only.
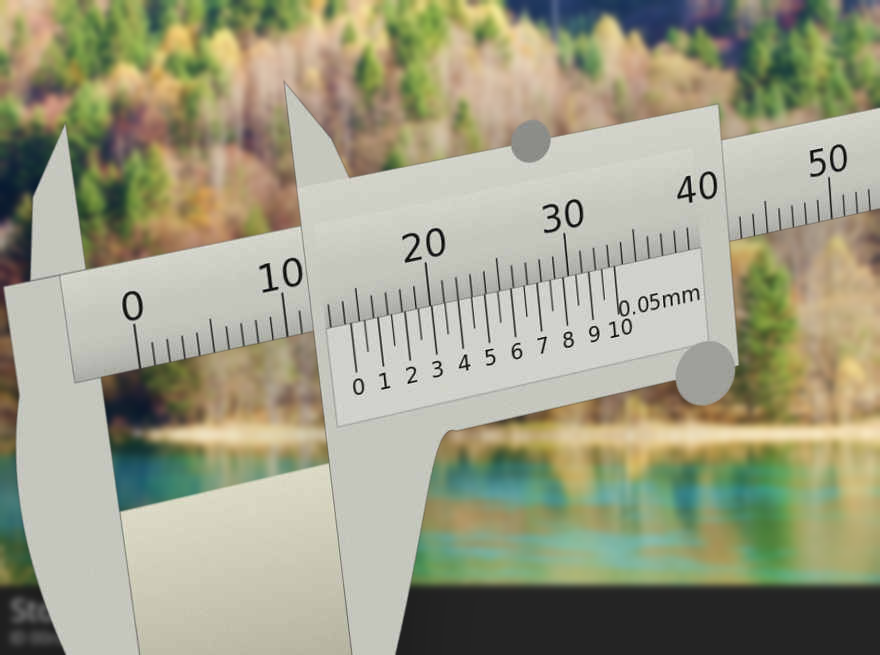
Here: 14.4
